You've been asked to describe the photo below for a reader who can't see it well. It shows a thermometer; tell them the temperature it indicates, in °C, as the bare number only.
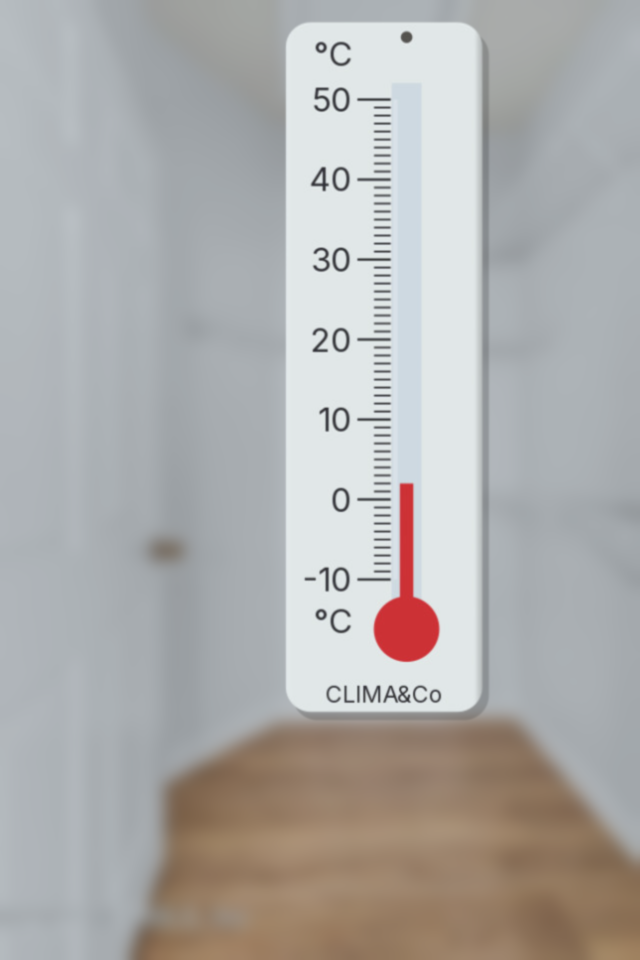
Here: 2
